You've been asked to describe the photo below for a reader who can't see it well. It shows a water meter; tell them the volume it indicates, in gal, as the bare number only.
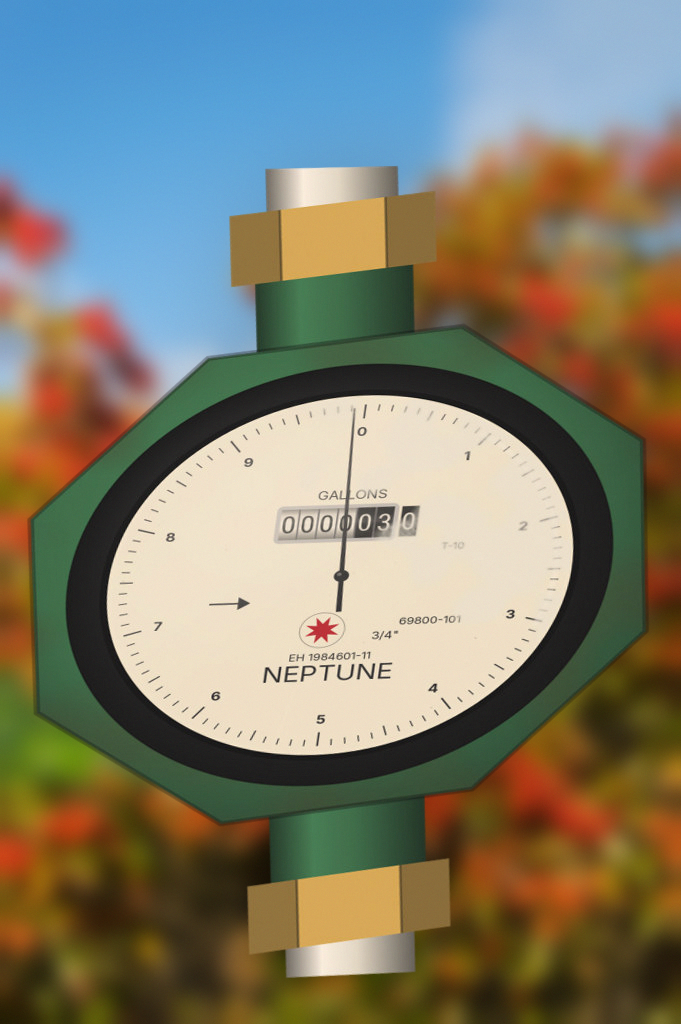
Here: 29.9
